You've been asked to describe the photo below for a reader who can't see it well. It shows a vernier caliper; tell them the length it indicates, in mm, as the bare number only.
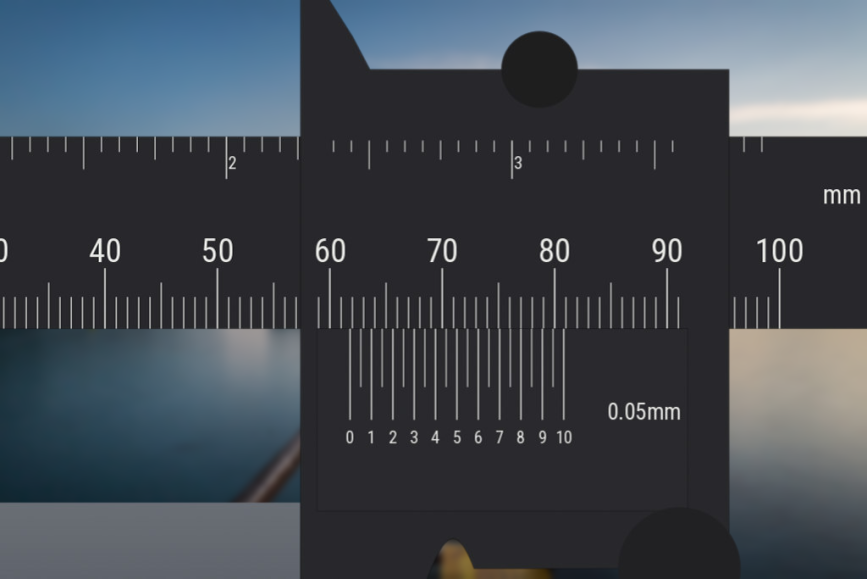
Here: 61.8
